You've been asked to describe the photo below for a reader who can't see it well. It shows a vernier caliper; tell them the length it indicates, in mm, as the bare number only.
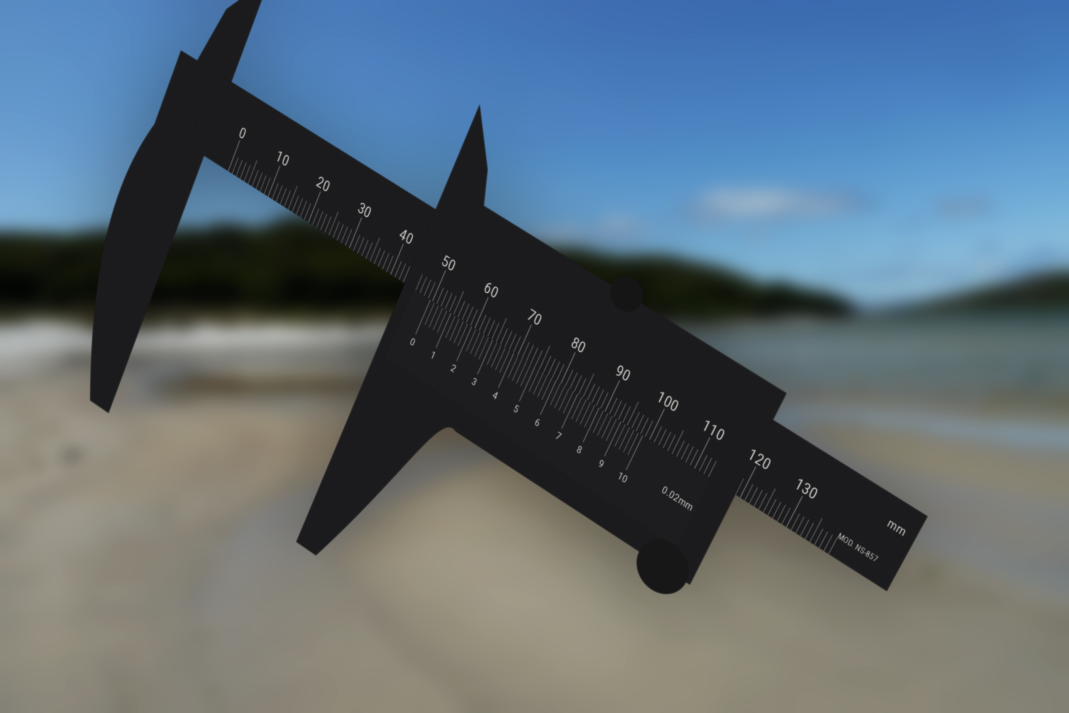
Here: 49.5
